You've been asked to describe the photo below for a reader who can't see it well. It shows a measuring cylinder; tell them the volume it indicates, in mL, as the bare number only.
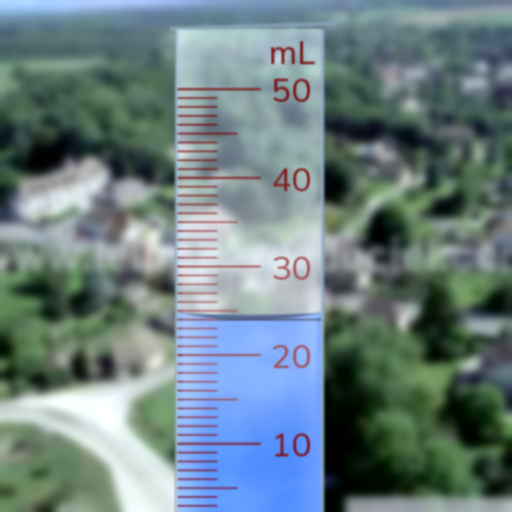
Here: 24
